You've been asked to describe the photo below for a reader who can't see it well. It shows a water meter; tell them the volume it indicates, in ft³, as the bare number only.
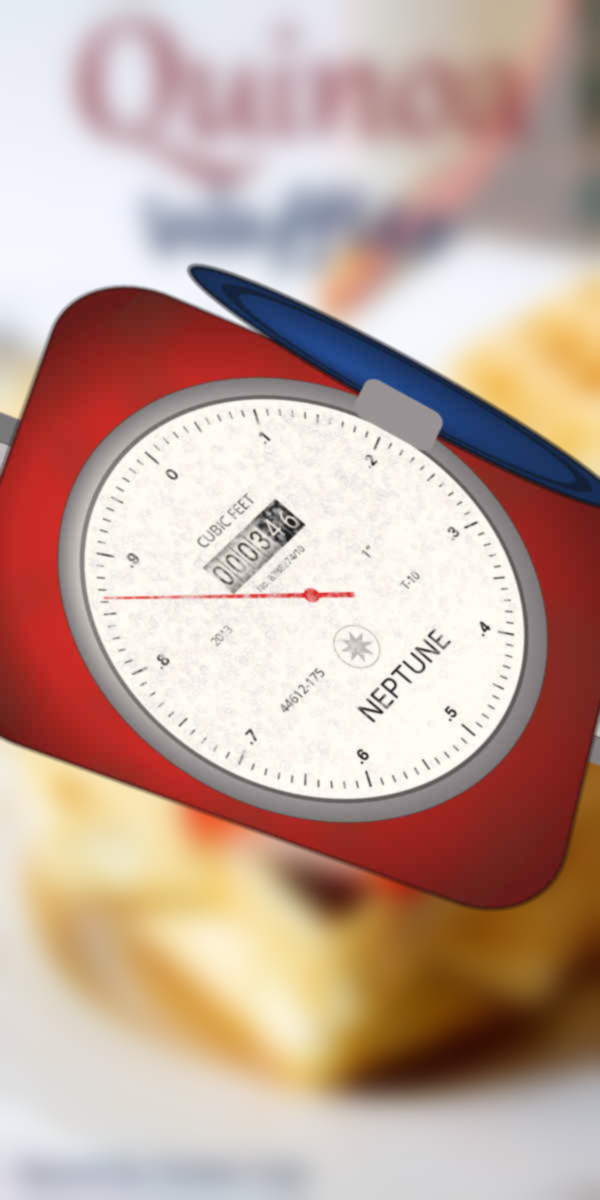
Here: 345.86
